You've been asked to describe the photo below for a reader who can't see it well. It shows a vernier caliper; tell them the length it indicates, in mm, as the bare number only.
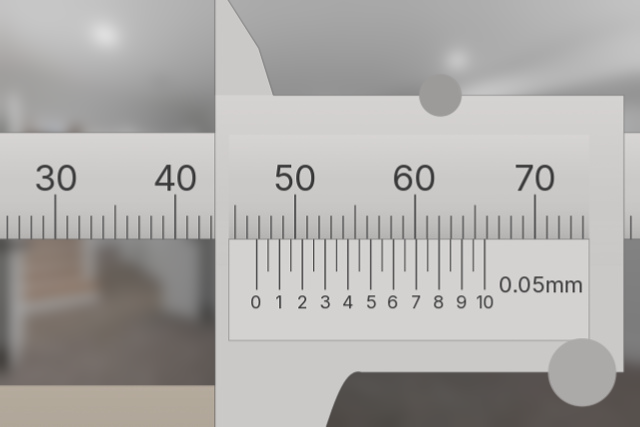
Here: 46.8
